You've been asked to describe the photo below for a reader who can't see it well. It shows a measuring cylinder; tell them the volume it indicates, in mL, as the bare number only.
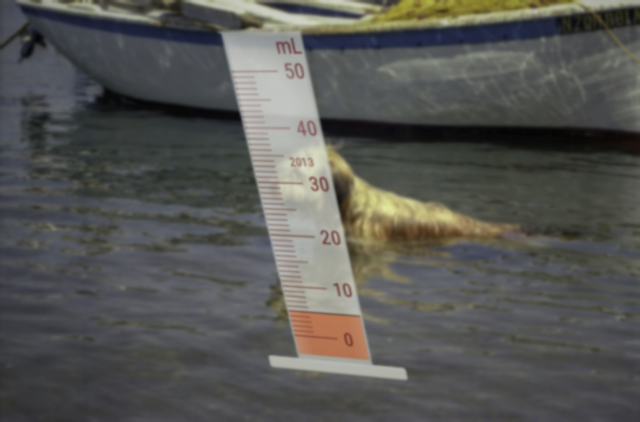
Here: 5
